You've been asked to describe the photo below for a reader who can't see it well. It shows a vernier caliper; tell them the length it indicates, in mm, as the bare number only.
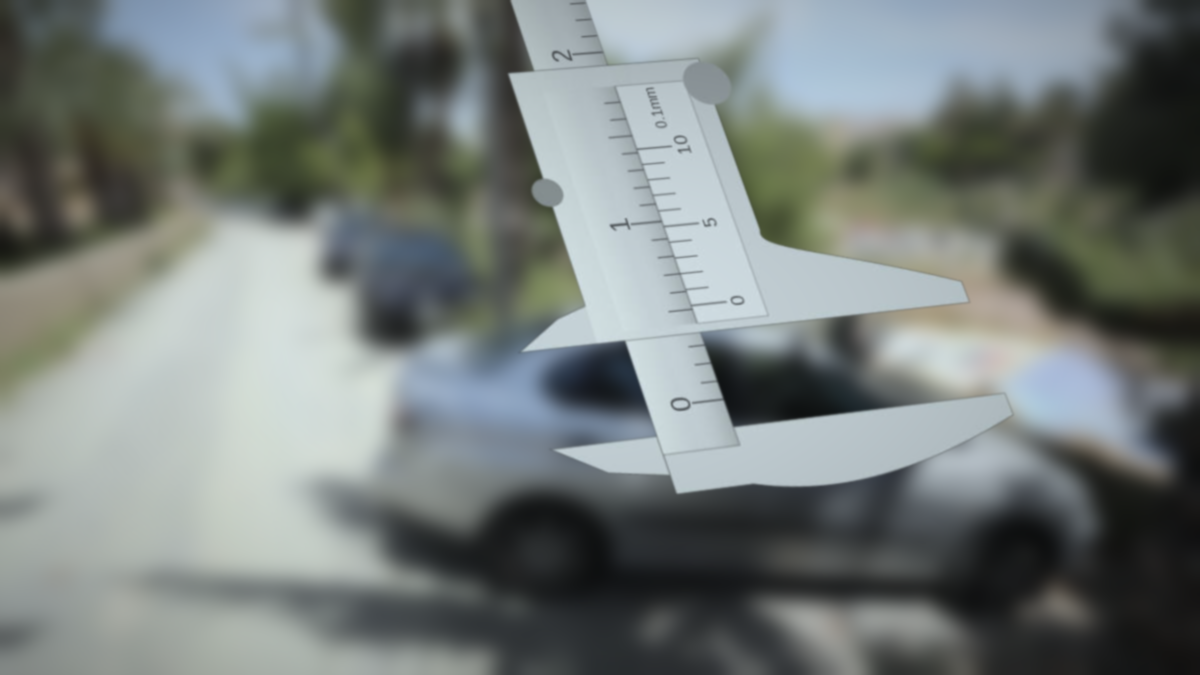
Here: 5.2
